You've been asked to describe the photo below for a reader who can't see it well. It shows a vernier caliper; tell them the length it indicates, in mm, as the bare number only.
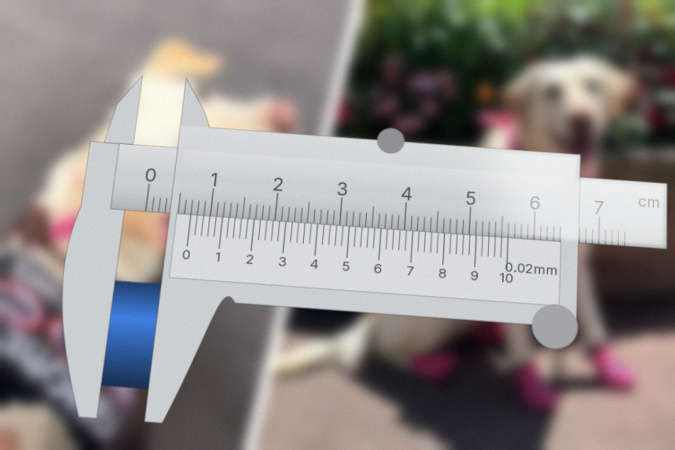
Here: 7.0
